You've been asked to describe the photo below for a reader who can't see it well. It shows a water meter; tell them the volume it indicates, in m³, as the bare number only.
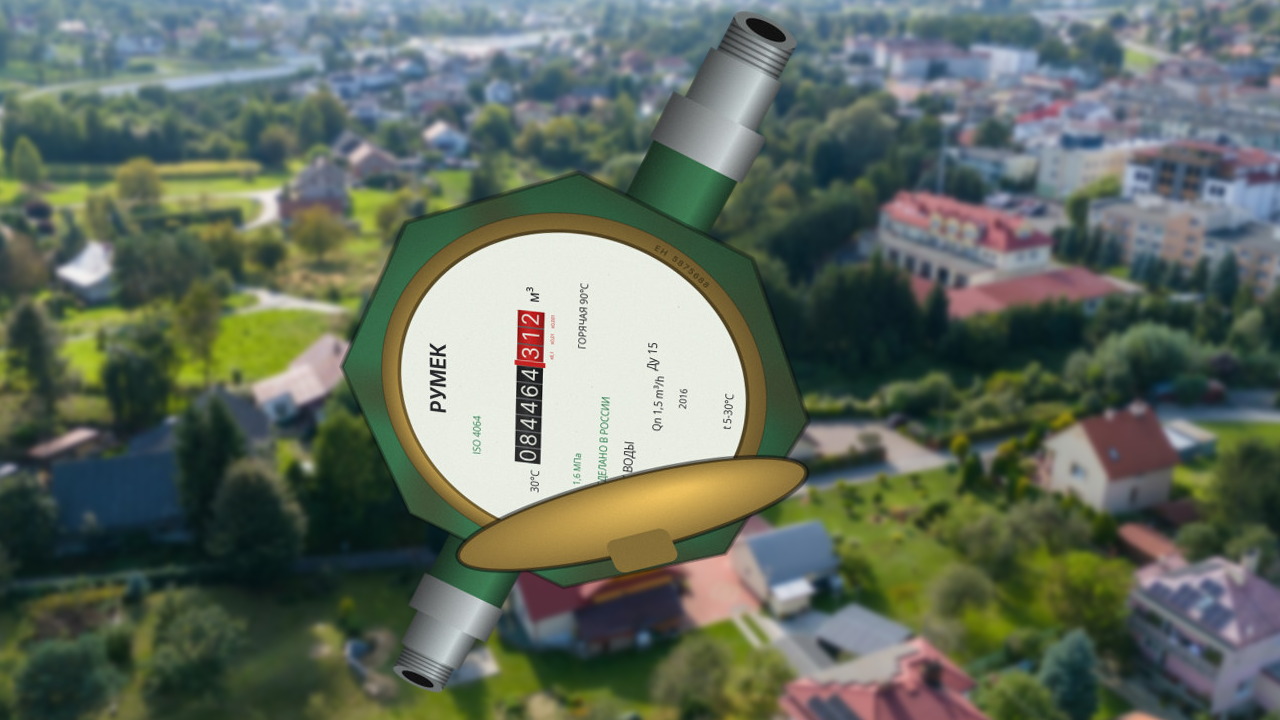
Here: 84464.312
